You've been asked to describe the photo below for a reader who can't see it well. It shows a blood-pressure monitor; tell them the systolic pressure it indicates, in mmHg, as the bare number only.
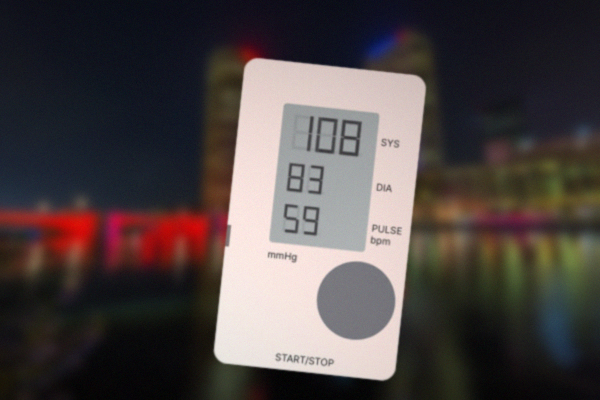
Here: 108
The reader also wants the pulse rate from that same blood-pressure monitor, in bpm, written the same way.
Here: 59
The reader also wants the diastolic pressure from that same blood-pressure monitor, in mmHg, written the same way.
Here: 83
